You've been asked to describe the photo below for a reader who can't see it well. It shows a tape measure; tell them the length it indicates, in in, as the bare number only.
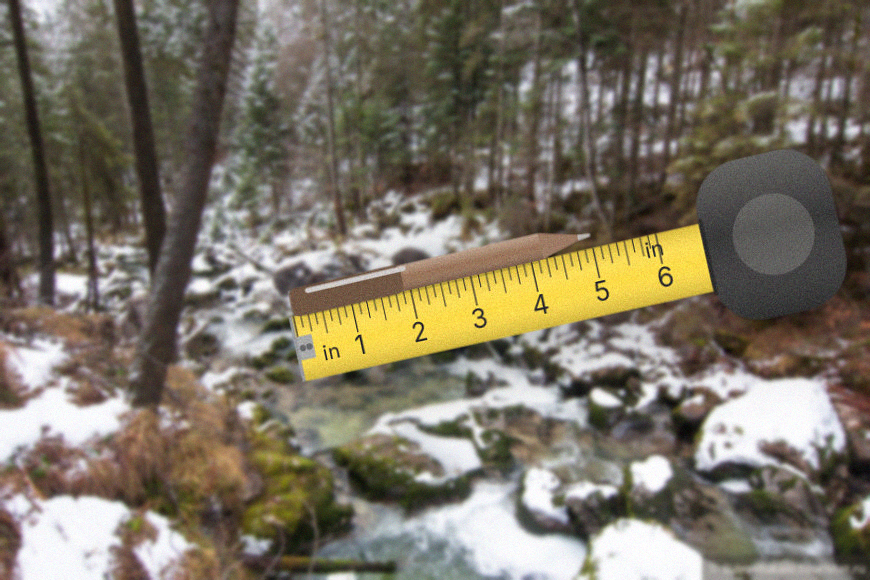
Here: 5
